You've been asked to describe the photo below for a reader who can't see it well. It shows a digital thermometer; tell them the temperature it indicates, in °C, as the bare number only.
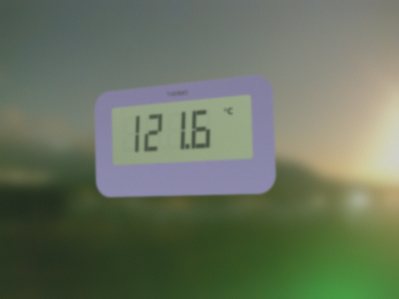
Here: 121.6
